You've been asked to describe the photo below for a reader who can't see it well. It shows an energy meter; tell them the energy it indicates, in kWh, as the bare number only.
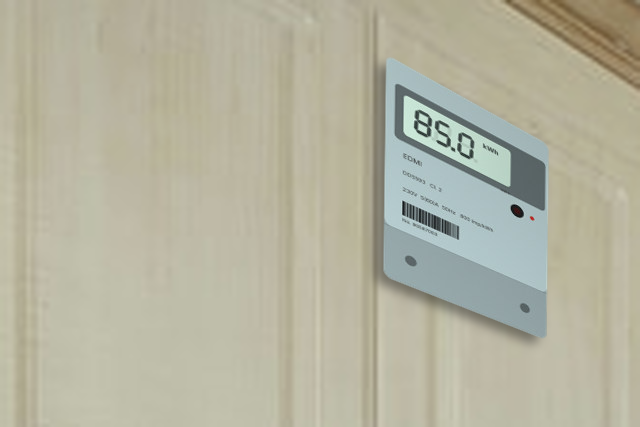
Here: 85.0
